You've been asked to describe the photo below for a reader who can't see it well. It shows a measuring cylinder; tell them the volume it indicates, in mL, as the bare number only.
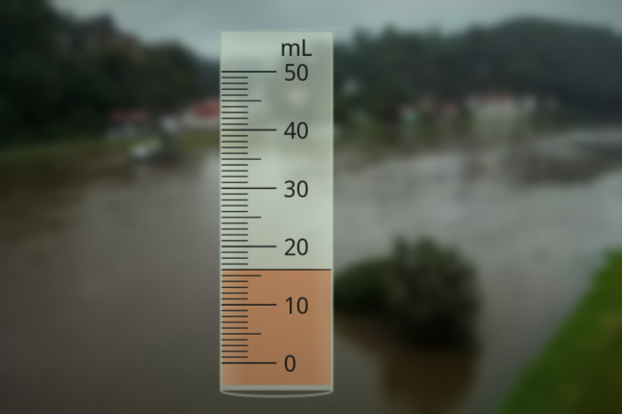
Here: 16
